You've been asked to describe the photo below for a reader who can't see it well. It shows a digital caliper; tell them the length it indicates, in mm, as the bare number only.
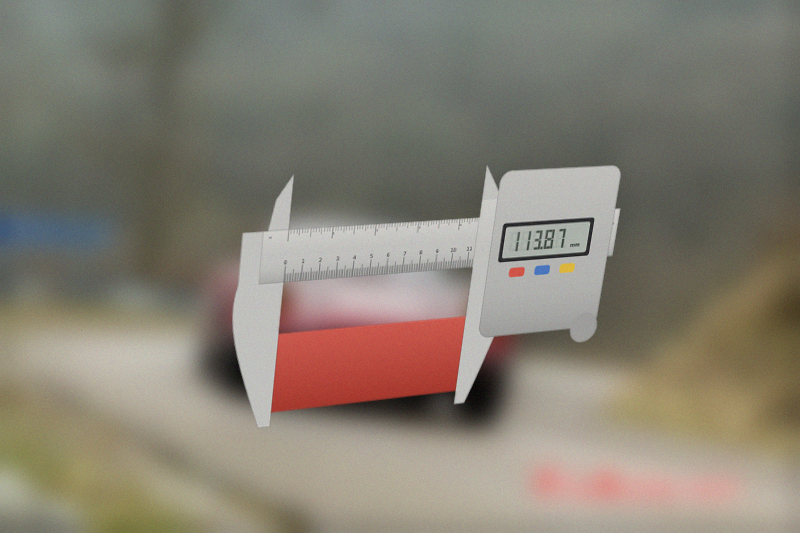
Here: 113.87
